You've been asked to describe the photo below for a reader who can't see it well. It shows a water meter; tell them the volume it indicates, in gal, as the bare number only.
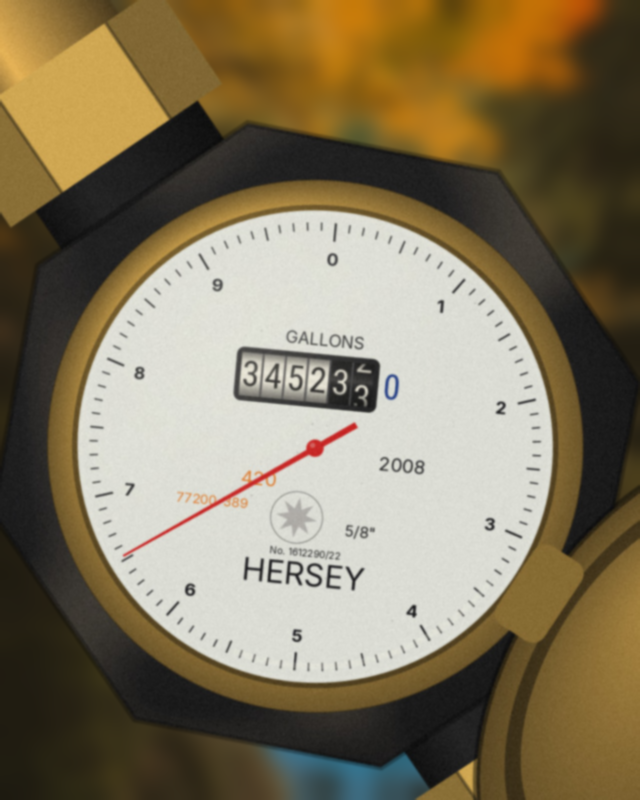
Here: 3452326.5
